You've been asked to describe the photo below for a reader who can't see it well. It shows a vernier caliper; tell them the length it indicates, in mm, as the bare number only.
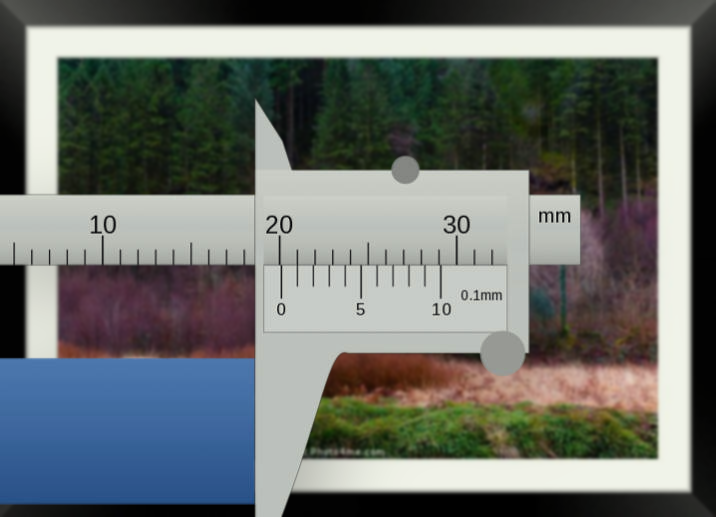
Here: 20.1
